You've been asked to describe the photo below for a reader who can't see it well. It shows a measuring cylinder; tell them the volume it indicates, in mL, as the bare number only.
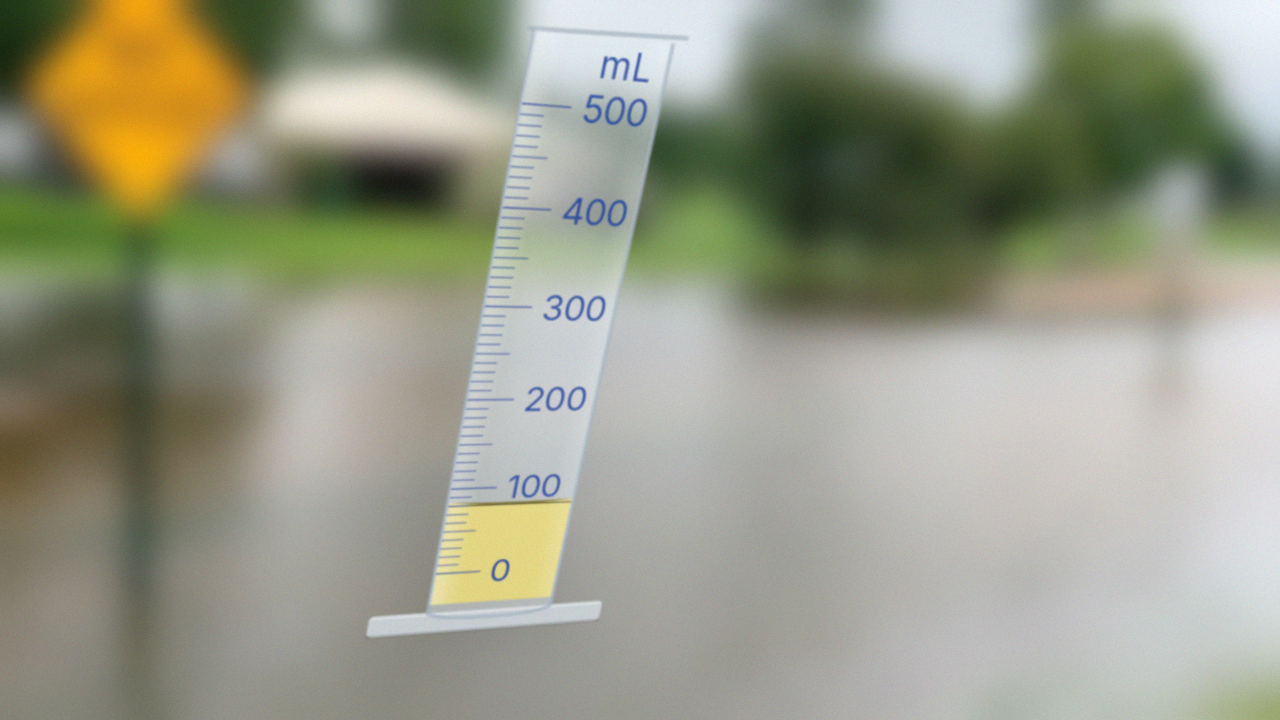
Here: 80
